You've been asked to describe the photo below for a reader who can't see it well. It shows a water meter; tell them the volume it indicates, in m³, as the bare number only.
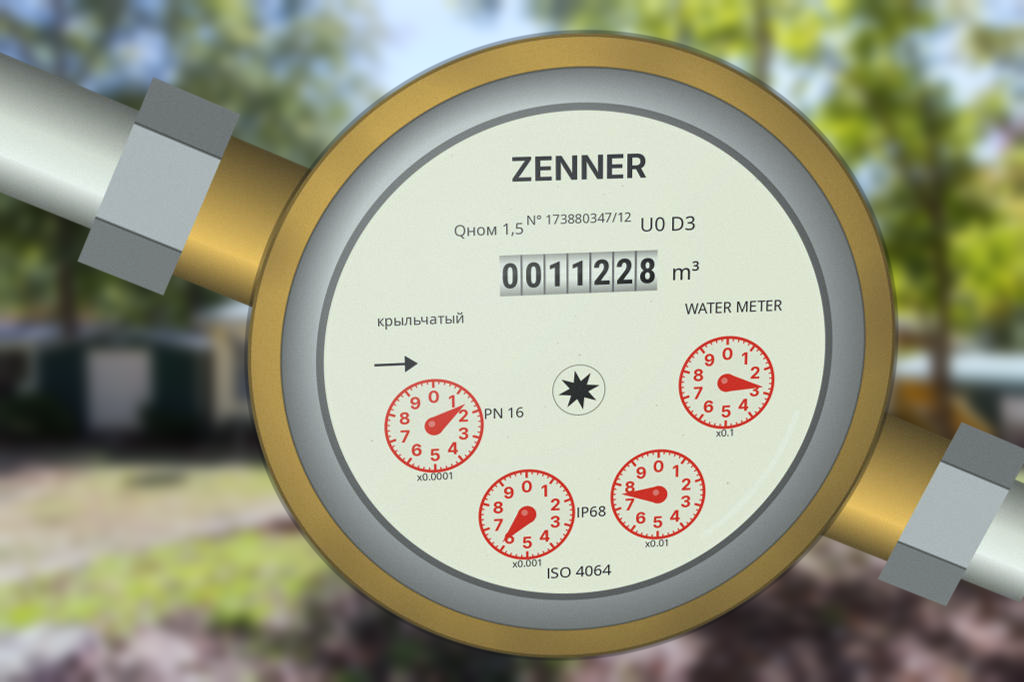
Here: 11228.2761
